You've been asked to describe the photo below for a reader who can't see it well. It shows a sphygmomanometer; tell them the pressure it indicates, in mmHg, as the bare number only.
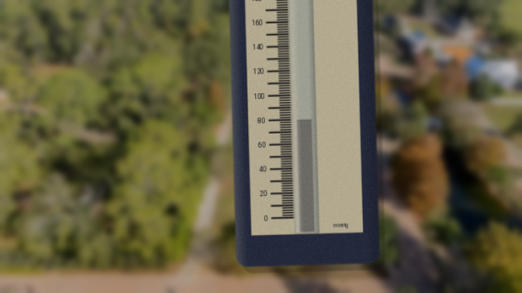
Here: 80
